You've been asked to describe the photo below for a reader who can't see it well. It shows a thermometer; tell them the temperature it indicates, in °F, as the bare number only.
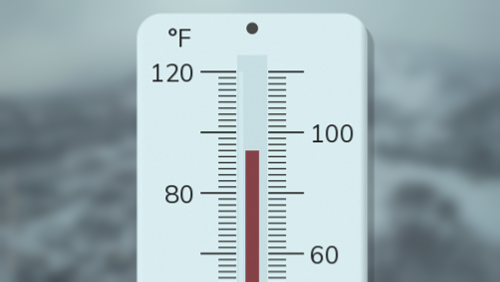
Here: 94
